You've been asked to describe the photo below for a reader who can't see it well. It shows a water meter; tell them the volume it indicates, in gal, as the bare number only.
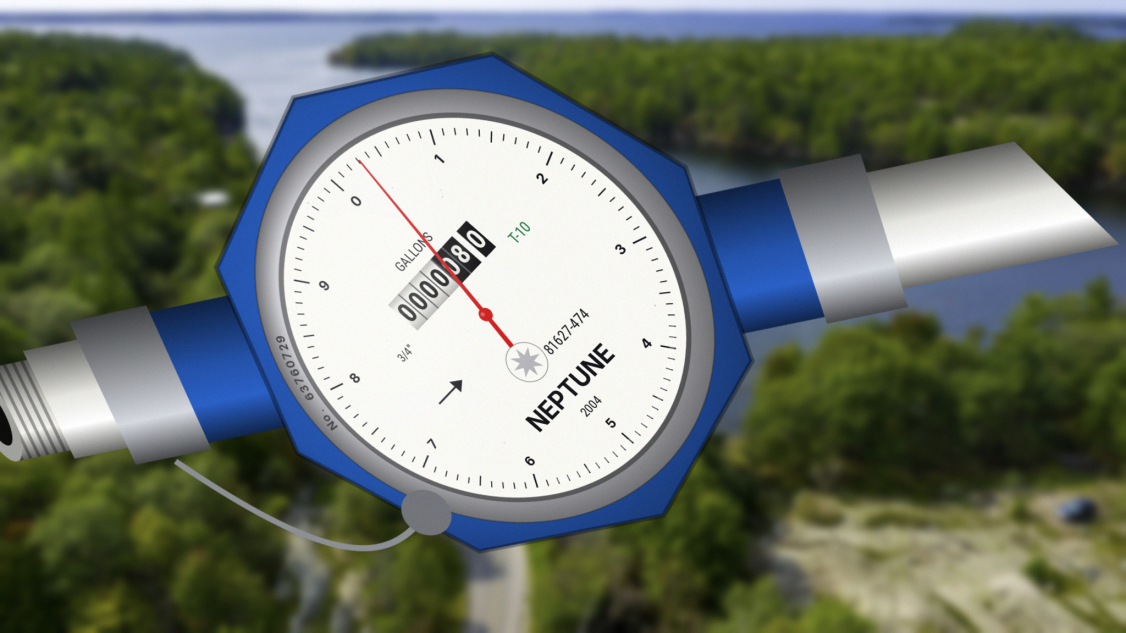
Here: 80.3
